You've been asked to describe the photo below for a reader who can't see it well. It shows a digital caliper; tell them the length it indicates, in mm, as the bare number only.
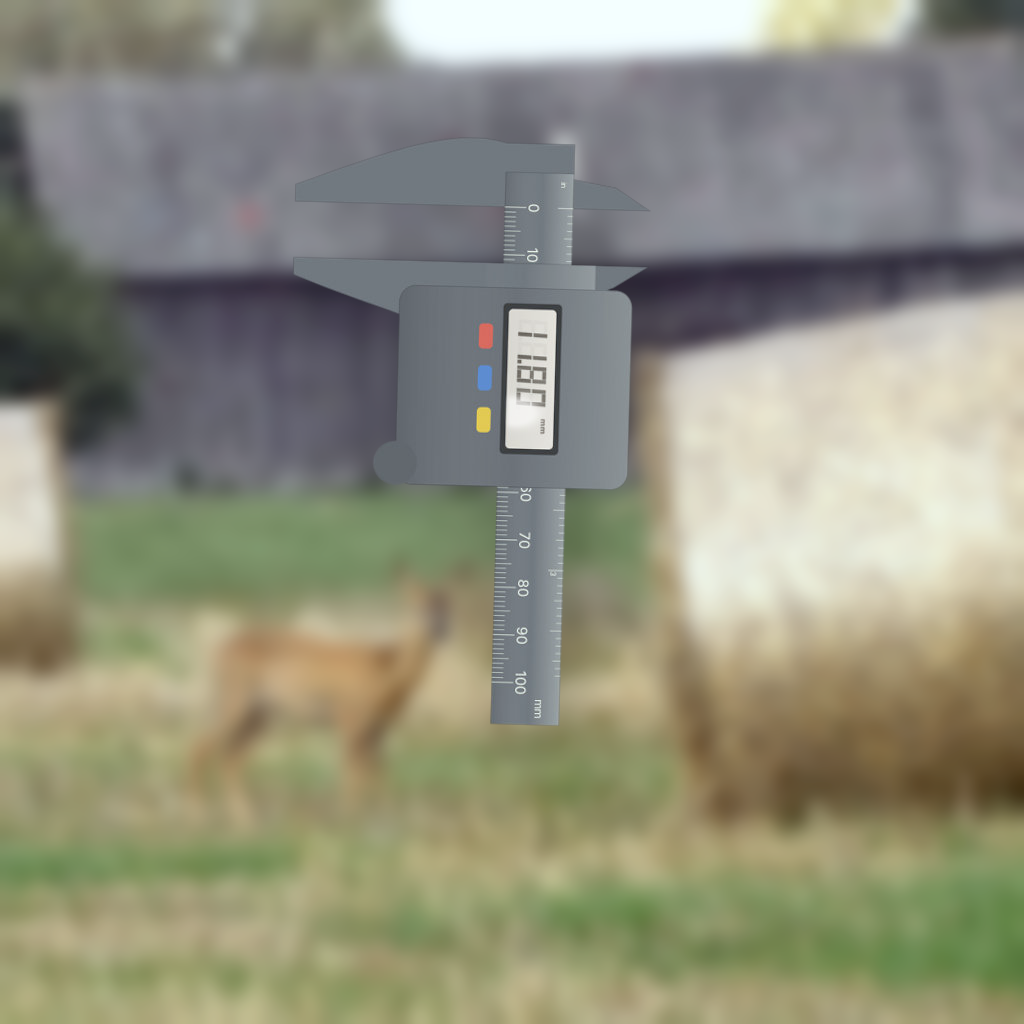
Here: 11.80
